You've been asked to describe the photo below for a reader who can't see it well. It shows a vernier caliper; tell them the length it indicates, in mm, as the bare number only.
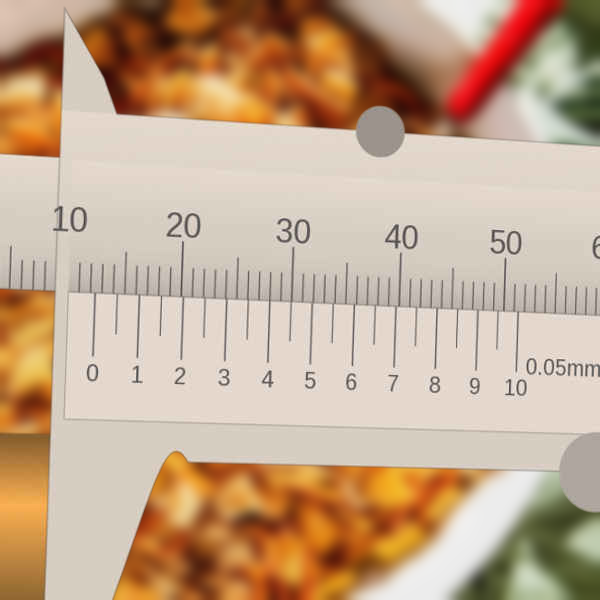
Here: 12.4
